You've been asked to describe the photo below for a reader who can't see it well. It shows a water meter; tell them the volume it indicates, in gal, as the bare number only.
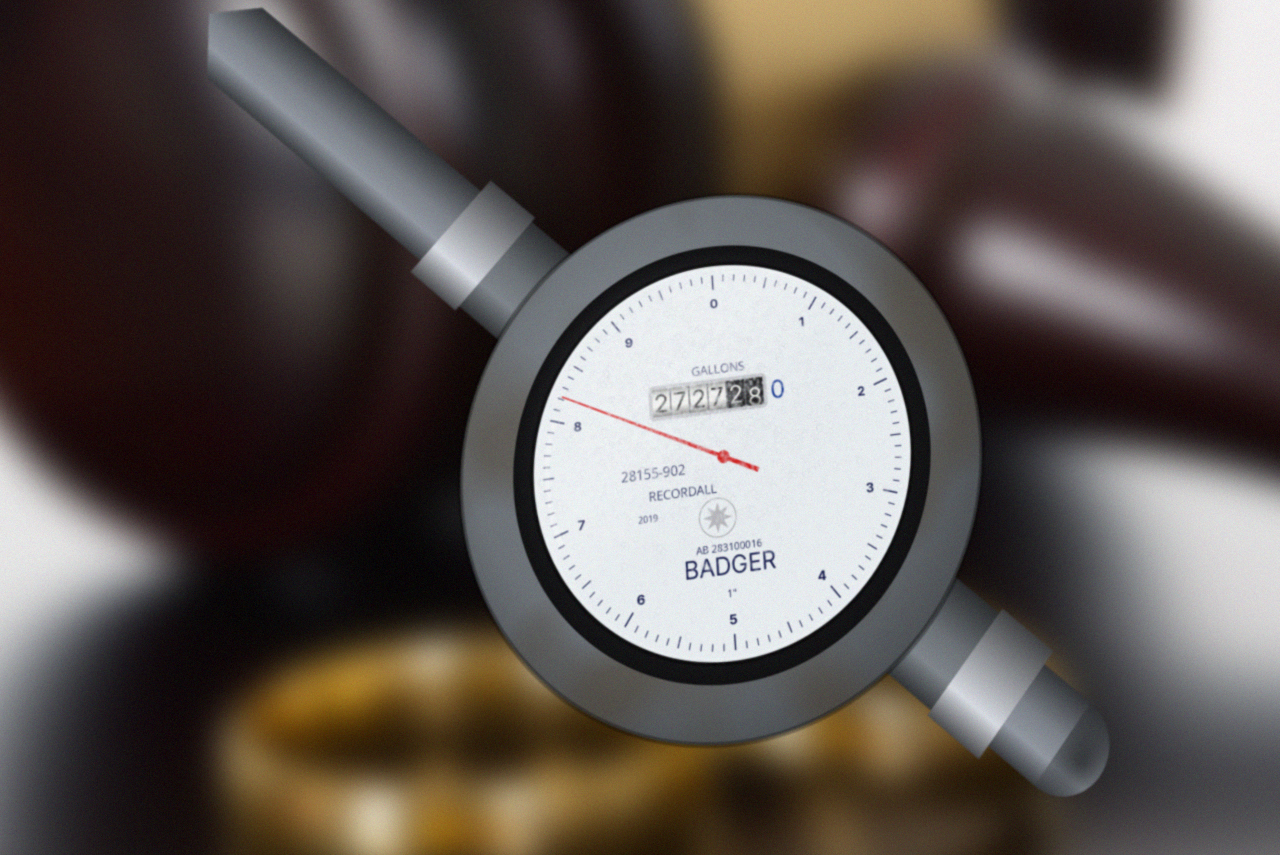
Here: 2727278.2
